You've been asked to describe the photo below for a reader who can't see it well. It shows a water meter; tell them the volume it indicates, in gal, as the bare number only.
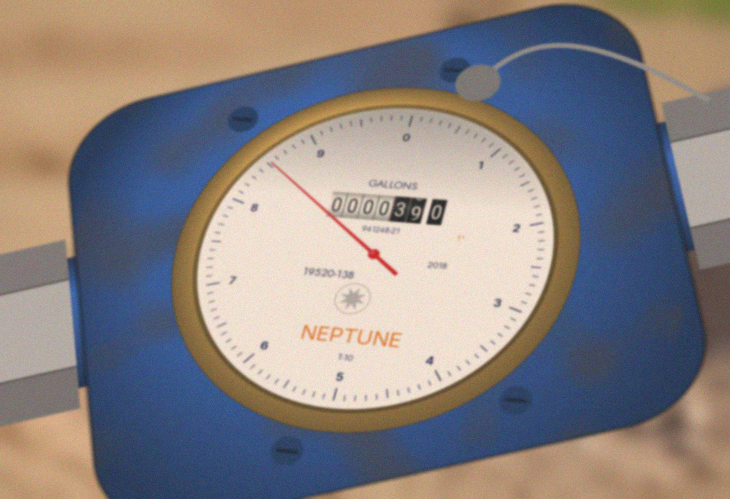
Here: 388.5
